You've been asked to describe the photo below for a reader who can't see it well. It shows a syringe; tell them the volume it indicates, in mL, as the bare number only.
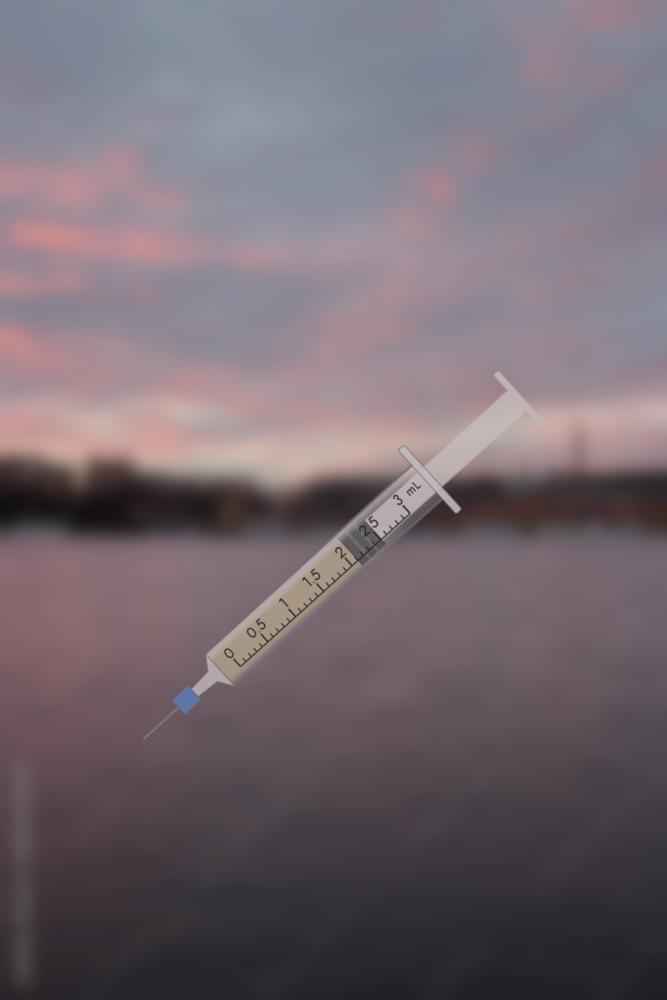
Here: 2.1
